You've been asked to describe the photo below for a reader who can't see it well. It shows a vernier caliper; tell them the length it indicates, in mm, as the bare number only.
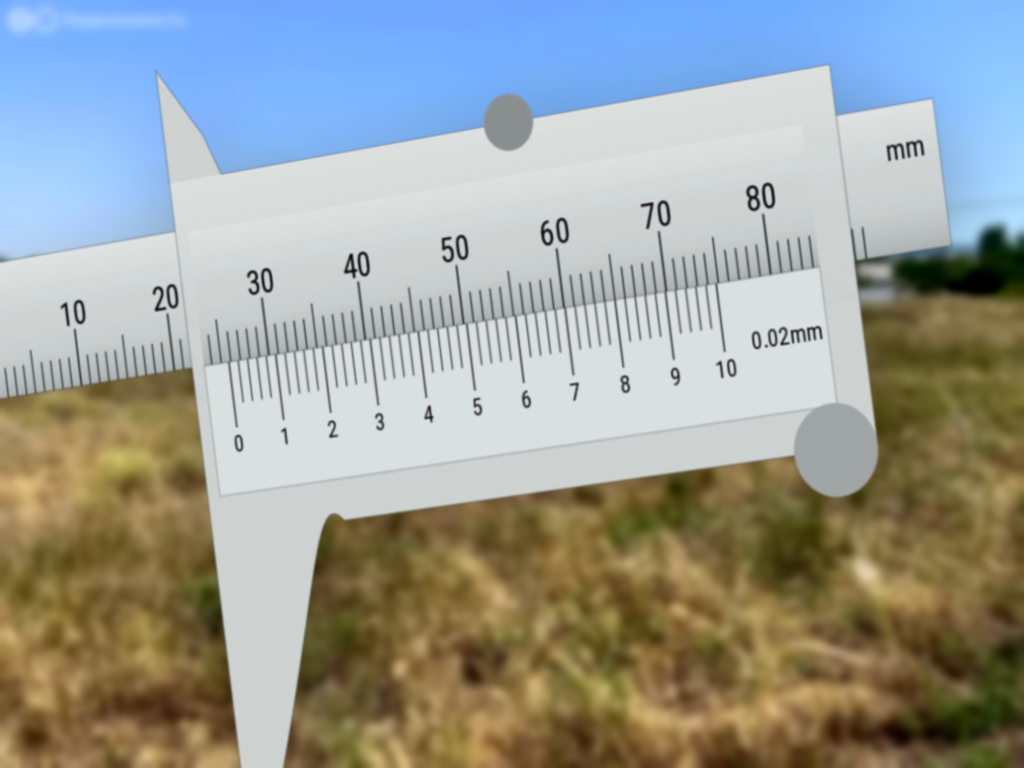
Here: 25.8
